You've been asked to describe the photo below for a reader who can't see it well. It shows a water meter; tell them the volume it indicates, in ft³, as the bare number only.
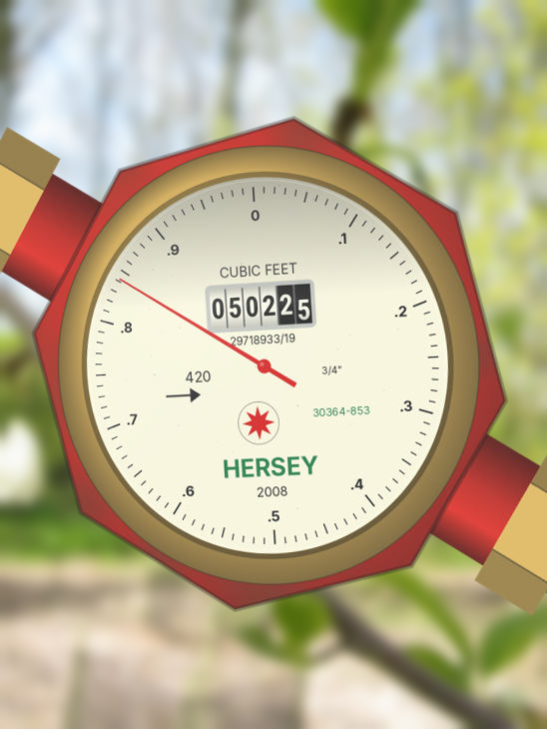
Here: 50224.84
